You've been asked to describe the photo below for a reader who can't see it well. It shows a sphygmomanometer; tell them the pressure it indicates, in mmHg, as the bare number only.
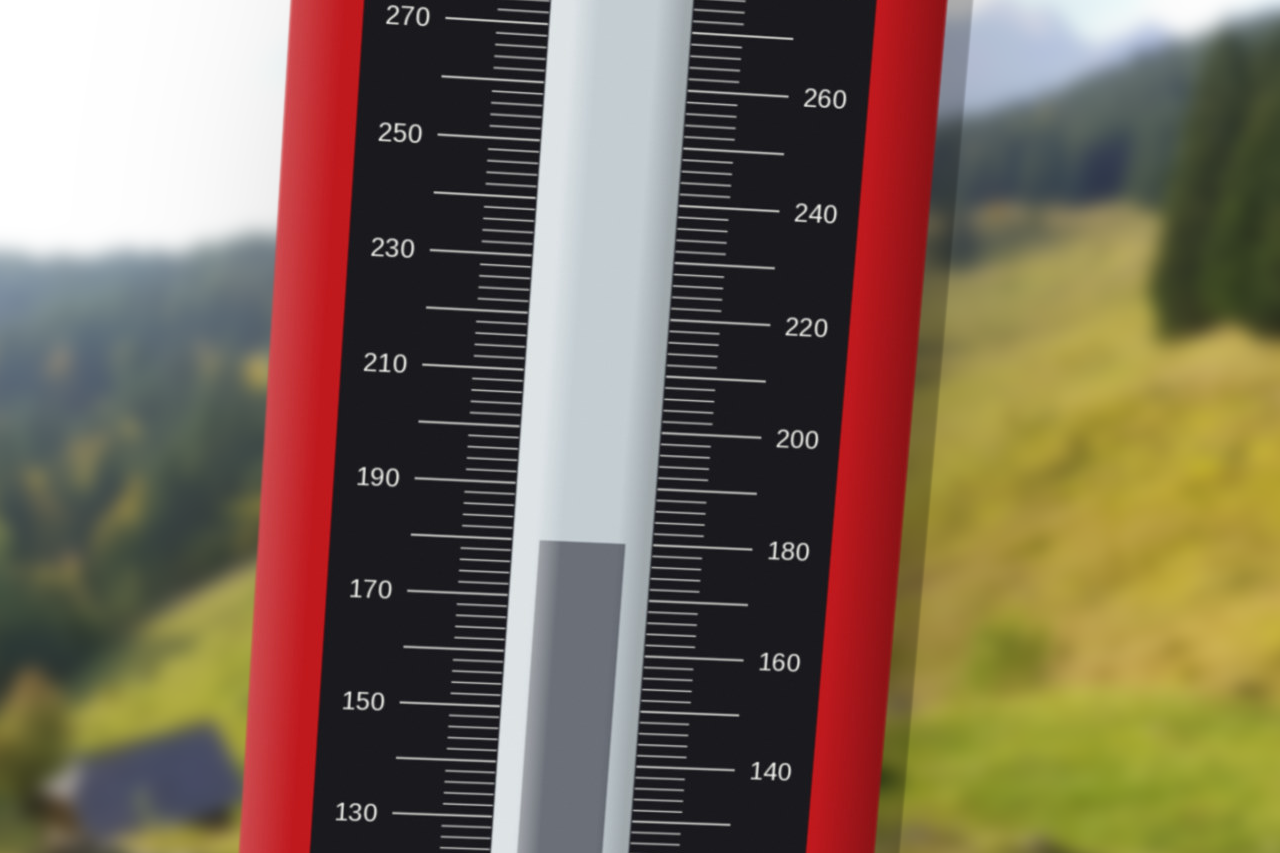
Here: 180
